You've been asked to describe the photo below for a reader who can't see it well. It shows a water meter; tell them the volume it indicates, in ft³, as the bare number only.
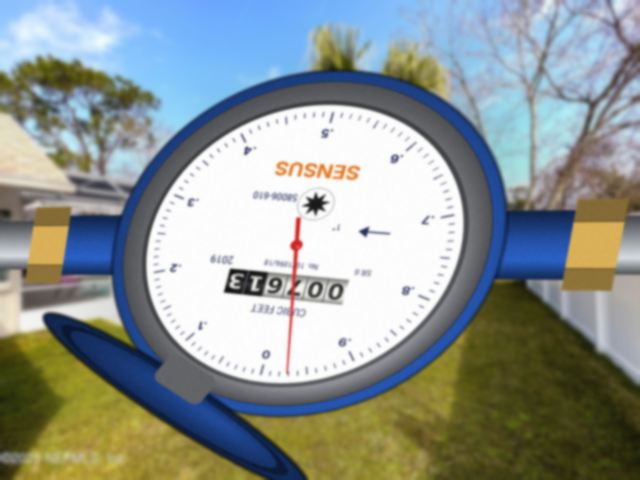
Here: 7612.97
